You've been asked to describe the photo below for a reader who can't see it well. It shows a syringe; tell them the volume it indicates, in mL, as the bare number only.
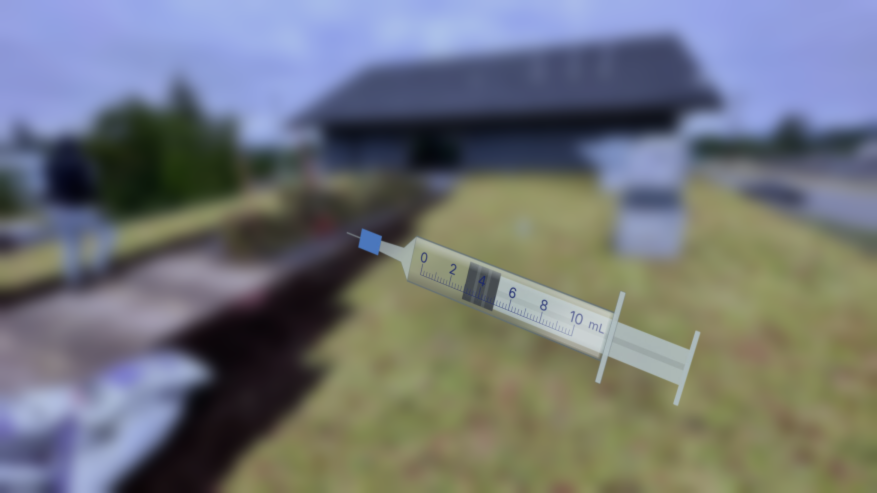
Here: 3
